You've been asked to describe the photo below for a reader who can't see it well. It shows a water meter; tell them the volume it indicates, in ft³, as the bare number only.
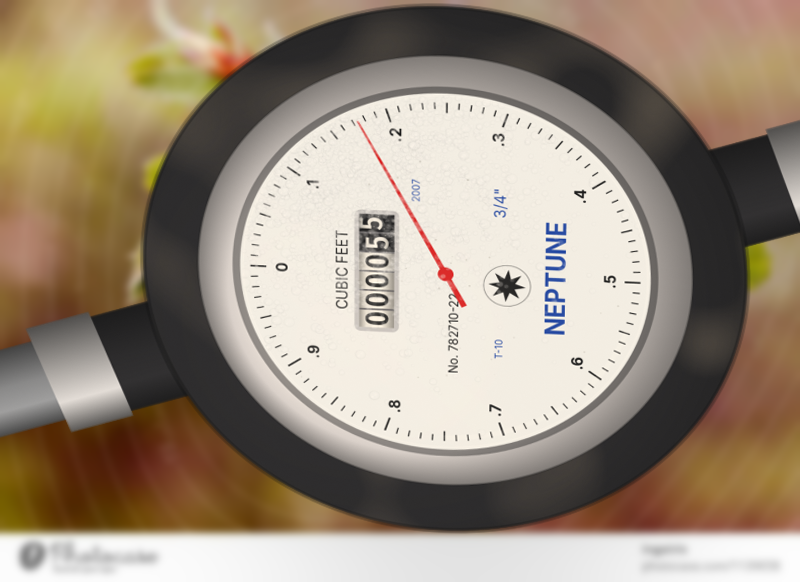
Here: 55.17
